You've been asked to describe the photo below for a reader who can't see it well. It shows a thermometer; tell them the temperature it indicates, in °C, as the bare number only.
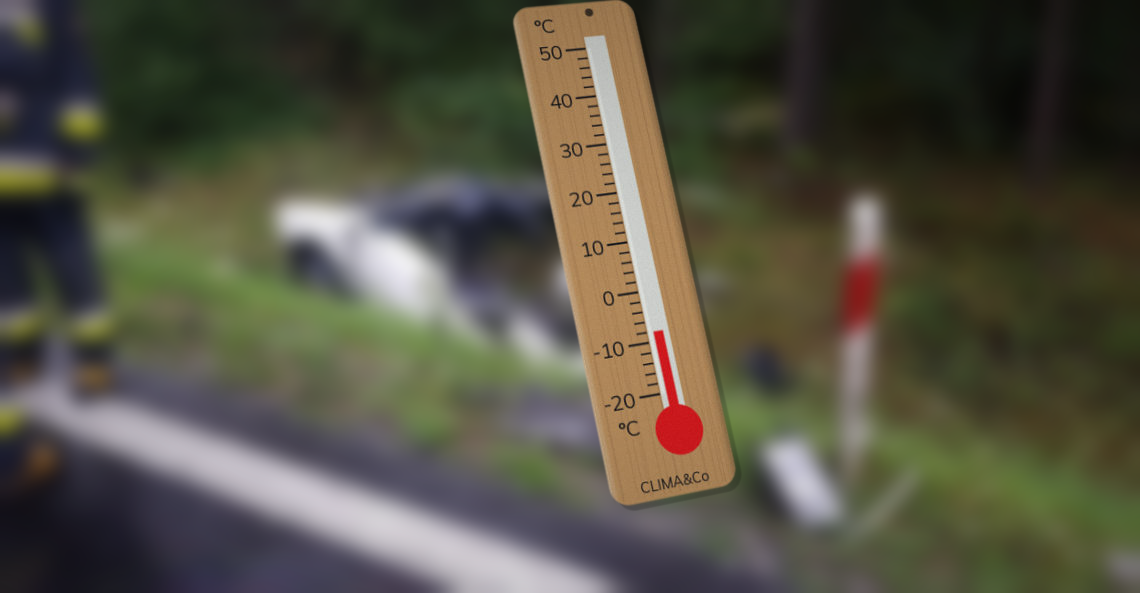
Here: -8
